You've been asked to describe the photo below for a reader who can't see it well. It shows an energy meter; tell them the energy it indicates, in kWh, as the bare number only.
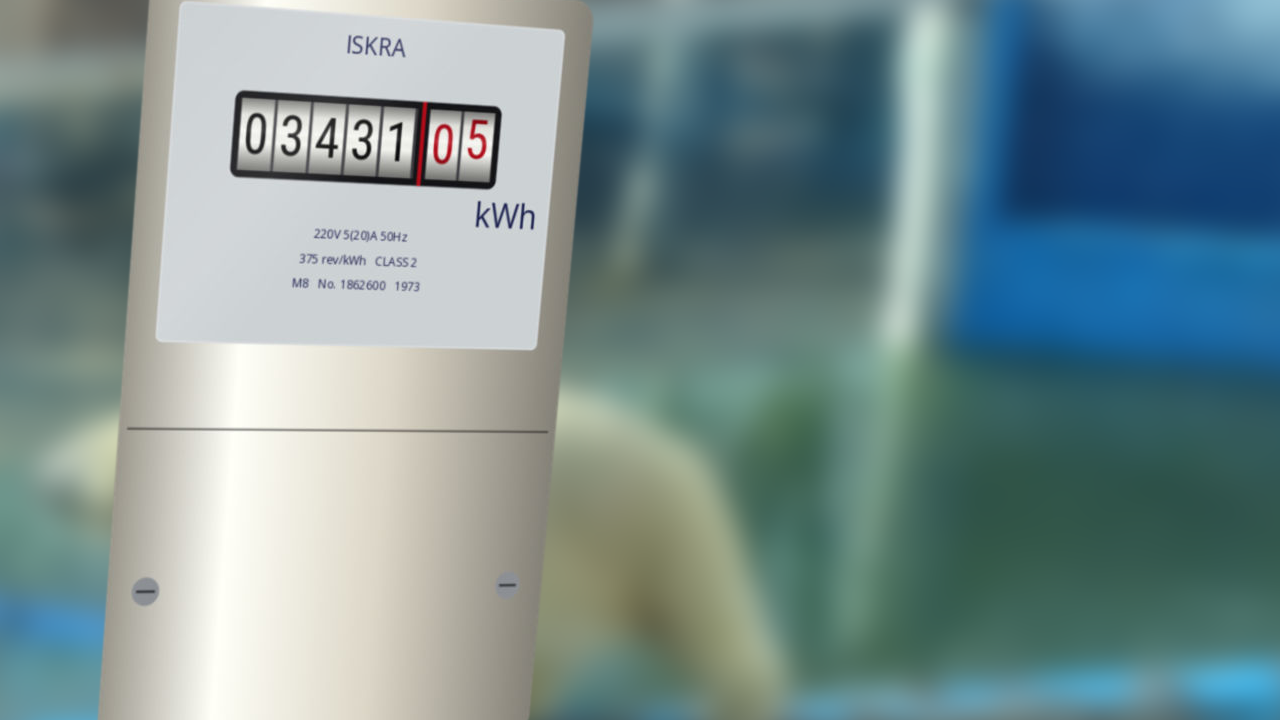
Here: 3431.05
